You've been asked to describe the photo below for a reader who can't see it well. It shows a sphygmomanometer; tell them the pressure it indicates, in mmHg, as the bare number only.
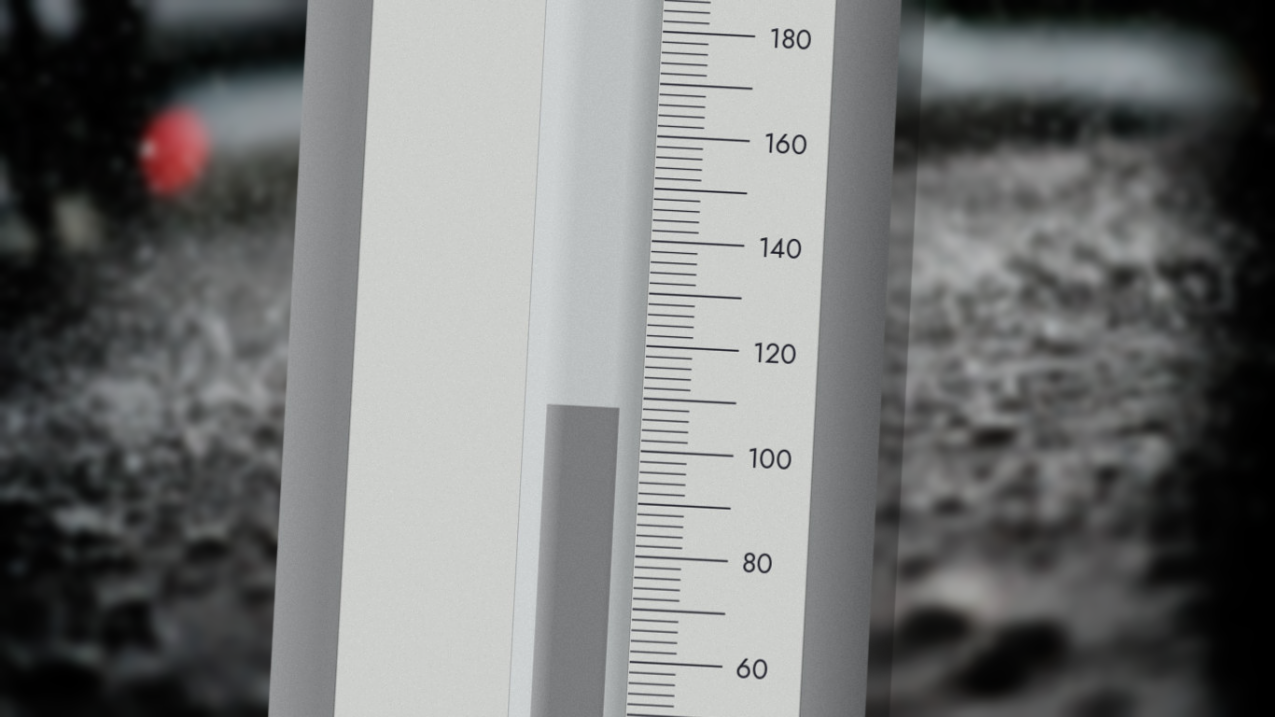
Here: 108
